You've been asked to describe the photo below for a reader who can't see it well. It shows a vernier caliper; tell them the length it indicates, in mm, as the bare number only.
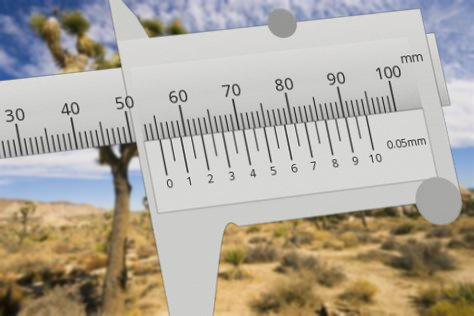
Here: 55.2
